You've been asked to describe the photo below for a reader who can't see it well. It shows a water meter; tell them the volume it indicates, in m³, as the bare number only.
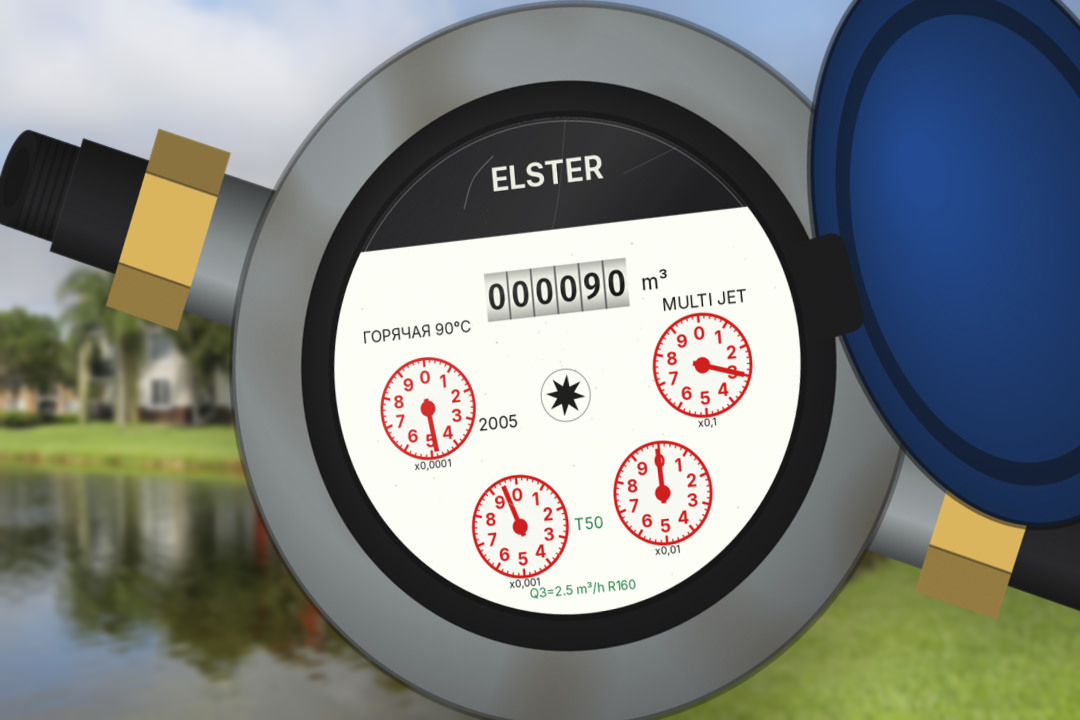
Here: 90.2994
